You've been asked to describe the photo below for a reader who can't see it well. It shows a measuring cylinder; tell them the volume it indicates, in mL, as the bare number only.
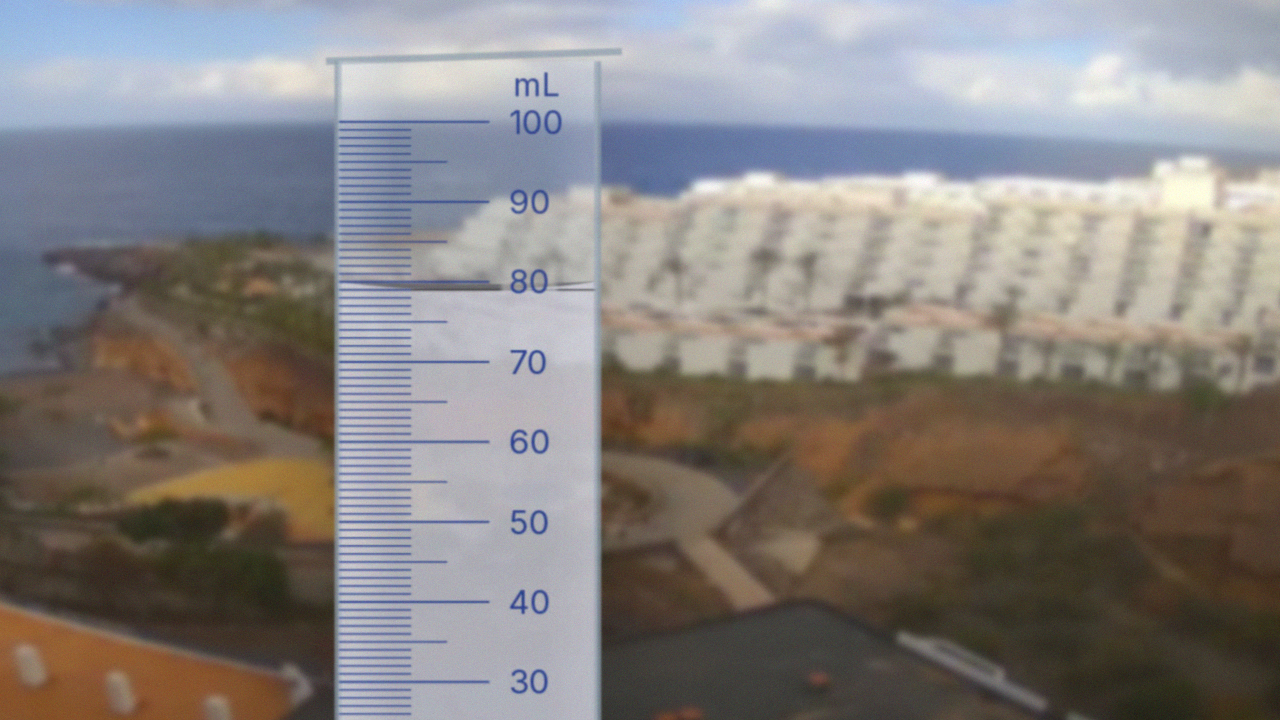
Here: 79
